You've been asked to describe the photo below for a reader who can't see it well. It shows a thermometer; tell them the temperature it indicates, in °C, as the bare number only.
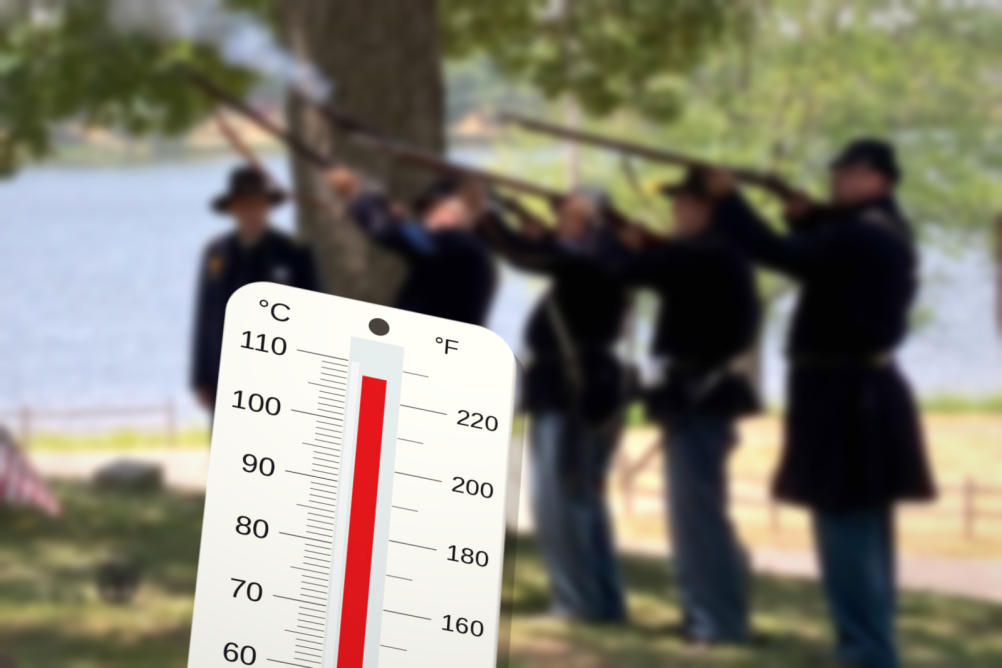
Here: 108
